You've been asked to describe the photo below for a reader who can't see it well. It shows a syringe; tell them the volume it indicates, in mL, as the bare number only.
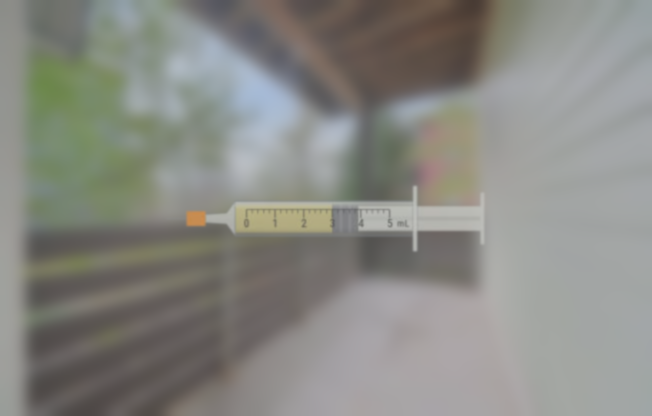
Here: 3
